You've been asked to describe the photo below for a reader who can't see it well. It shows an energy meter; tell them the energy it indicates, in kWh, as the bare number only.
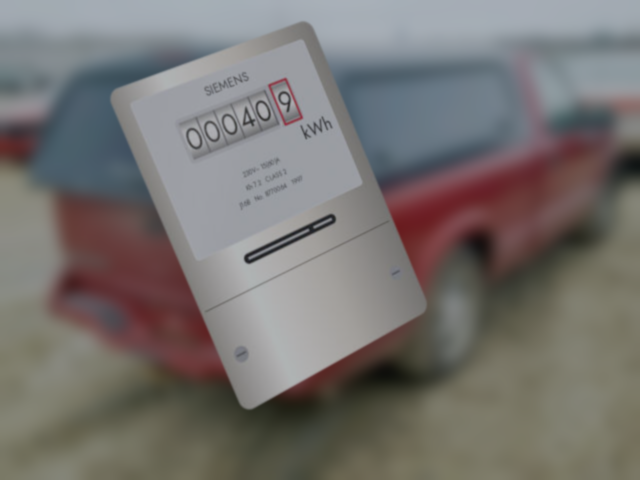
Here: 40.9
